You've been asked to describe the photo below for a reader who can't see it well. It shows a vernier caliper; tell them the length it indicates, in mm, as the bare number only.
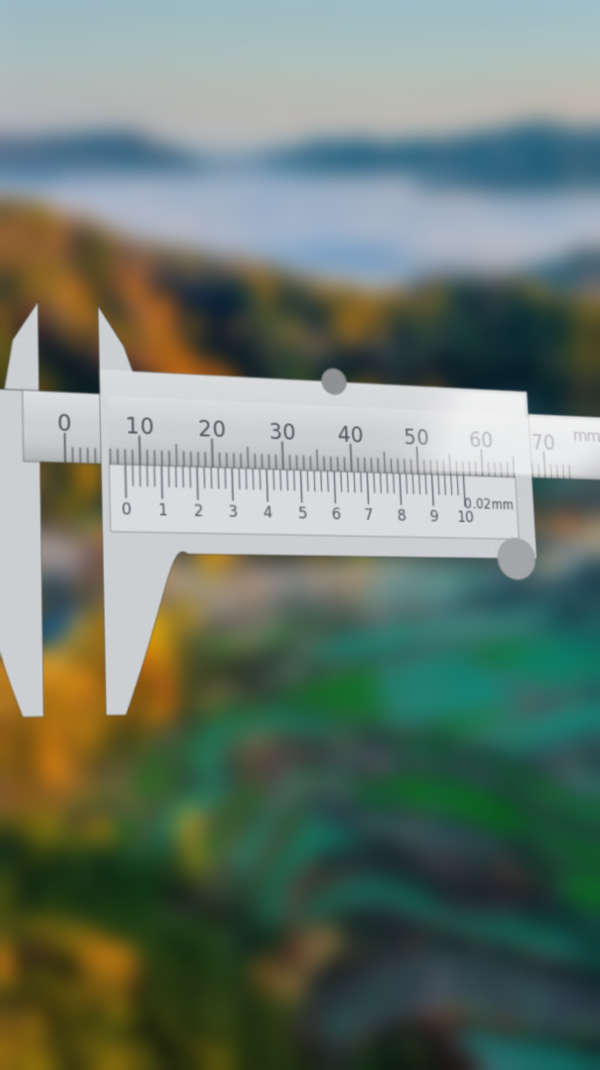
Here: 8.0
